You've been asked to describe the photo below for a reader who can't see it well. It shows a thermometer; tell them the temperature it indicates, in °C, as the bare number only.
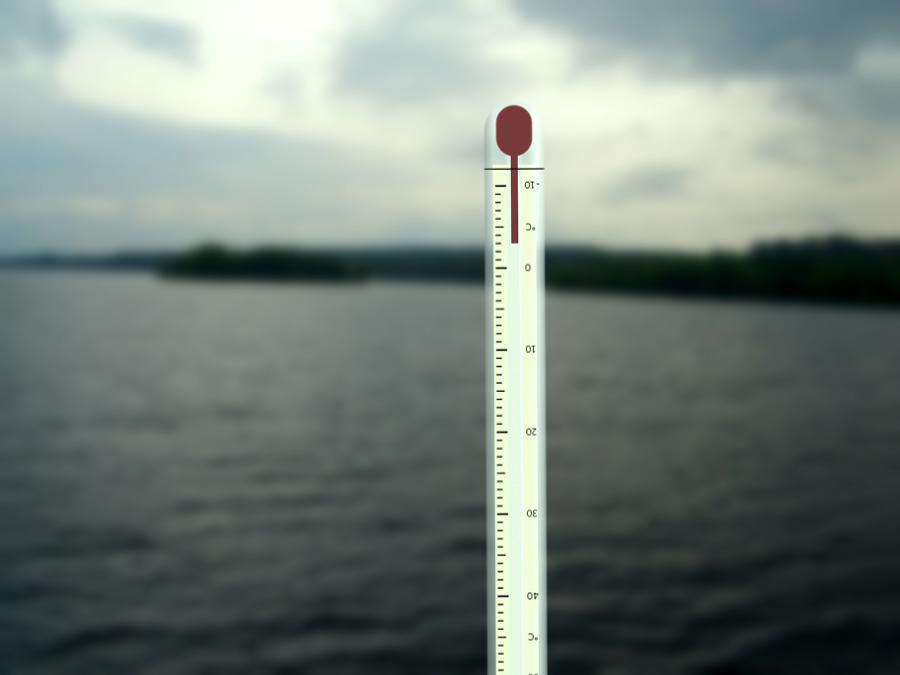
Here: -3
